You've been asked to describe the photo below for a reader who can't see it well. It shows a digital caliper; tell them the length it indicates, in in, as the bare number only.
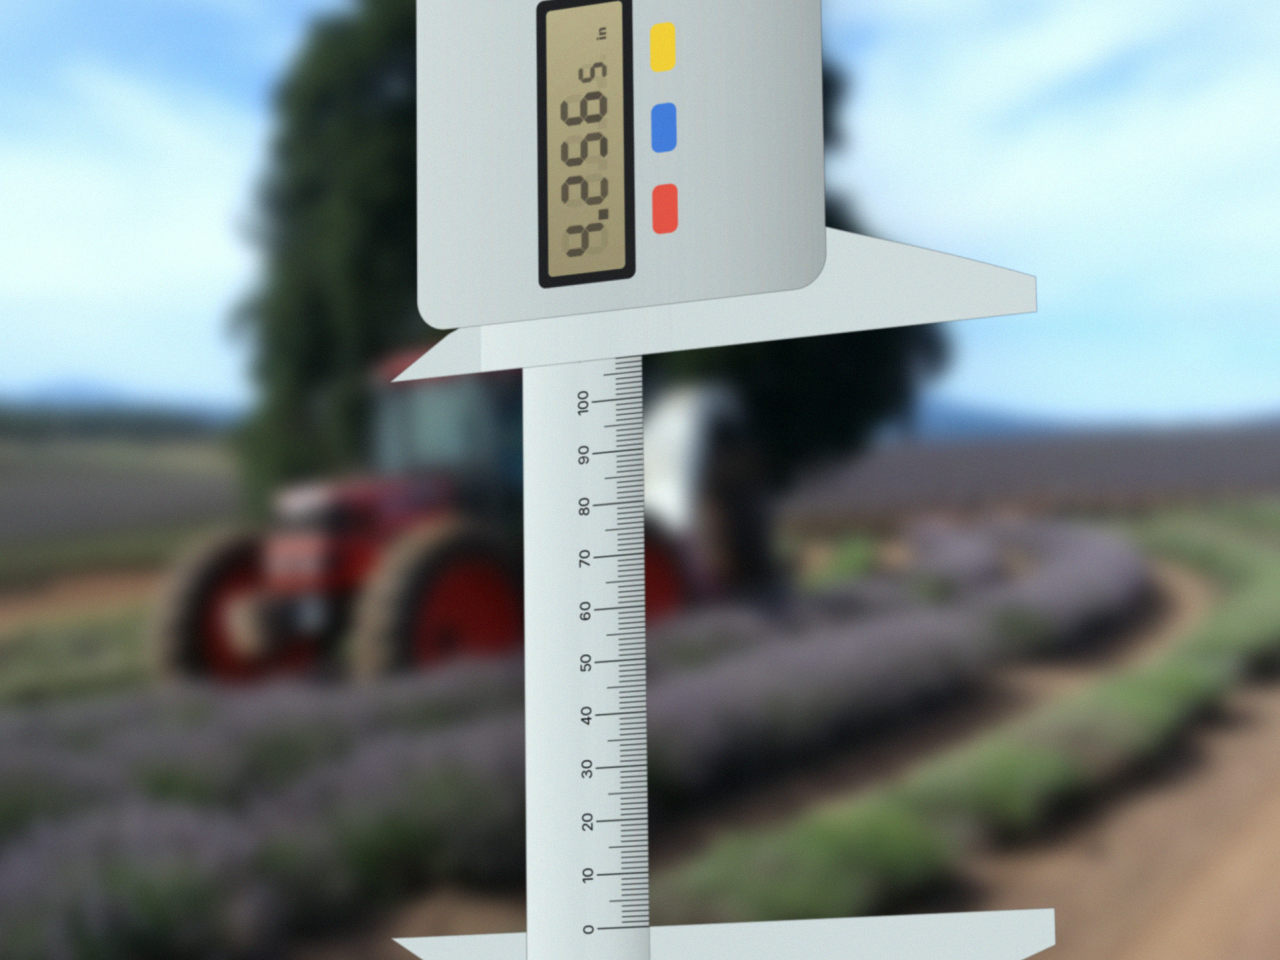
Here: 4.2565
